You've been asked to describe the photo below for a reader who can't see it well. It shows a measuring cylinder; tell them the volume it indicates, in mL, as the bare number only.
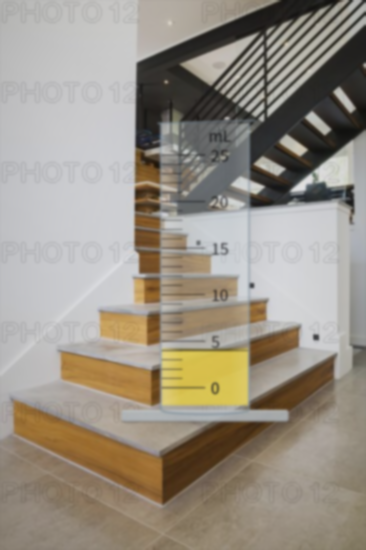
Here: 4
